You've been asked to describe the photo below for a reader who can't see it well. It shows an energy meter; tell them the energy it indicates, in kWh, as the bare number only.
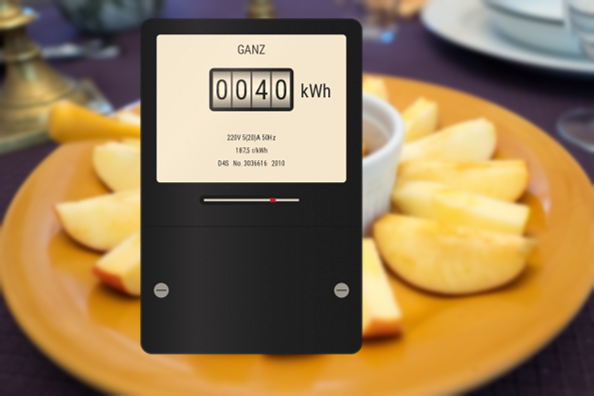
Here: 40
